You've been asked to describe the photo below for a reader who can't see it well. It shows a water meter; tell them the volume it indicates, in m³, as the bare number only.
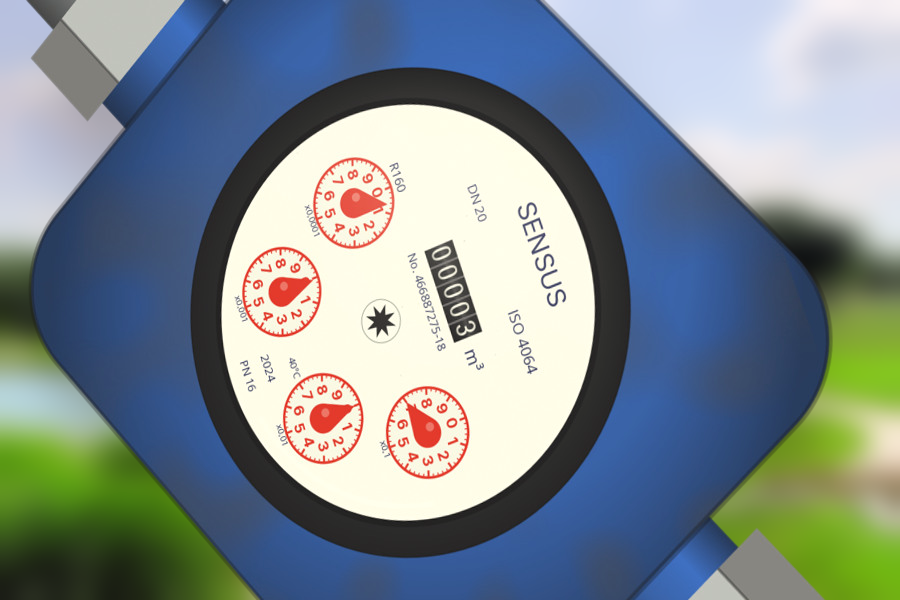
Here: 3.7000
